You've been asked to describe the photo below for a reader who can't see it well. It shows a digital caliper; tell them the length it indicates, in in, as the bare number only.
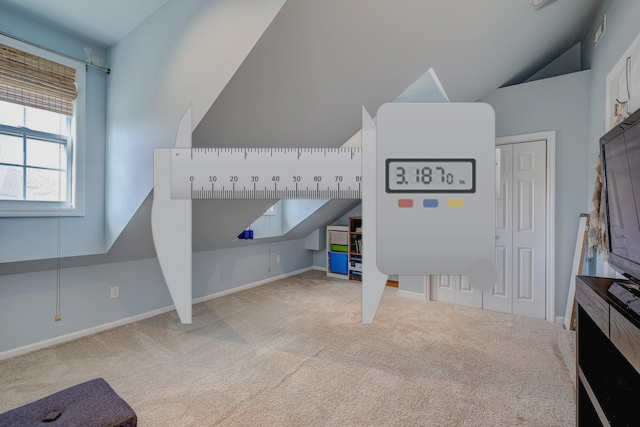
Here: 3.1870
